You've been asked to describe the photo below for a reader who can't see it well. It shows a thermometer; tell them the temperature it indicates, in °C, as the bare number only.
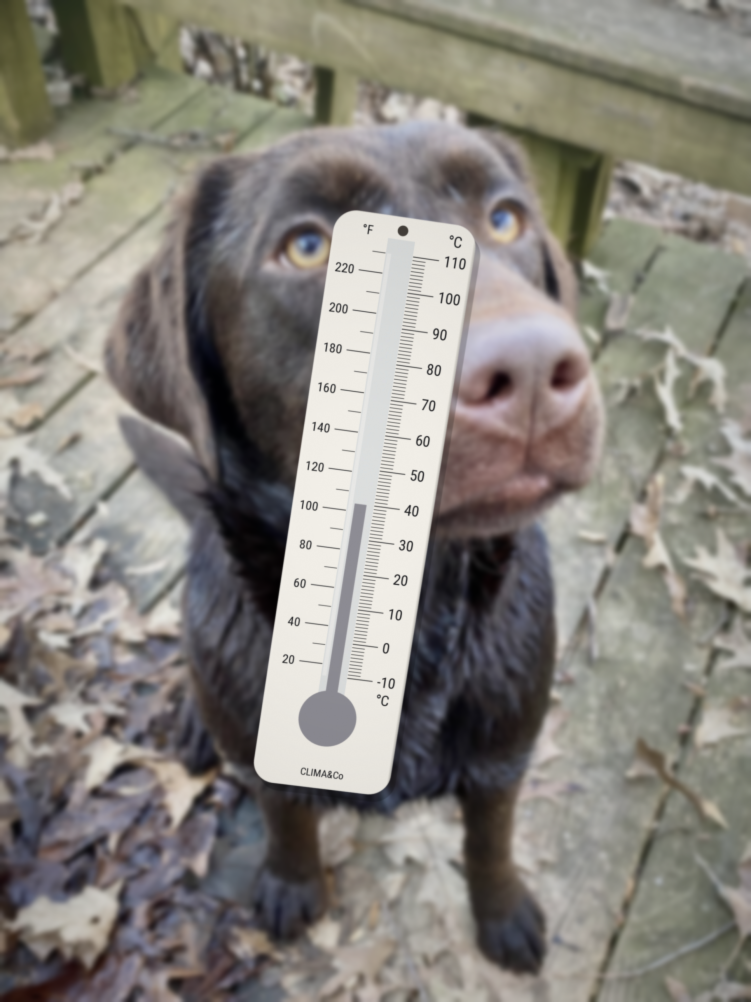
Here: 40
